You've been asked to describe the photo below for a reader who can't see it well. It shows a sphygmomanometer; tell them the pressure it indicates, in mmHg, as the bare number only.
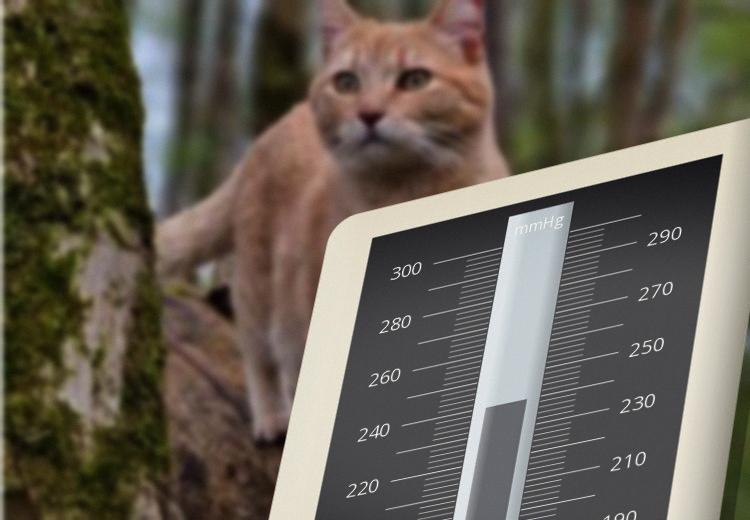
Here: 240
